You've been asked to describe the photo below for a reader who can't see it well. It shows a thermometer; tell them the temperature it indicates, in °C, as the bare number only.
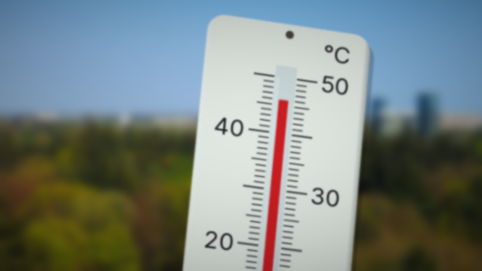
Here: 46
